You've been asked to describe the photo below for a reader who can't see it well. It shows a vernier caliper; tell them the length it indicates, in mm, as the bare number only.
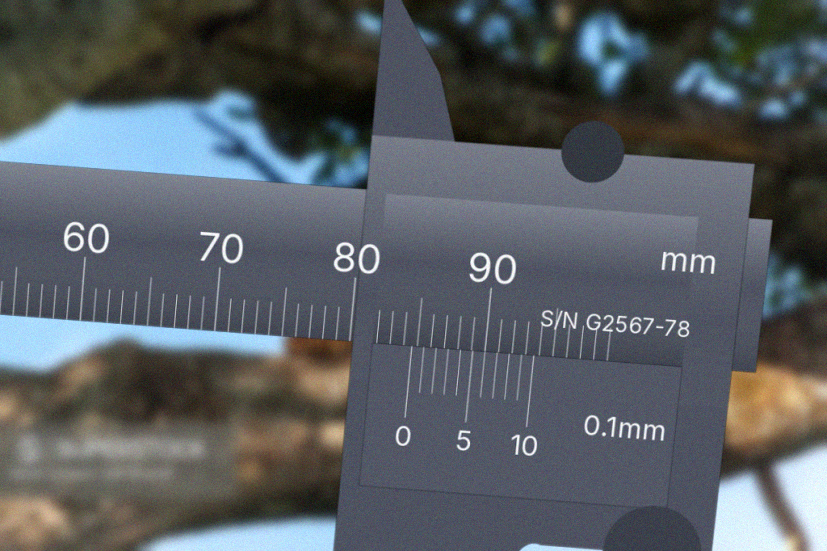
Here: 84.6
